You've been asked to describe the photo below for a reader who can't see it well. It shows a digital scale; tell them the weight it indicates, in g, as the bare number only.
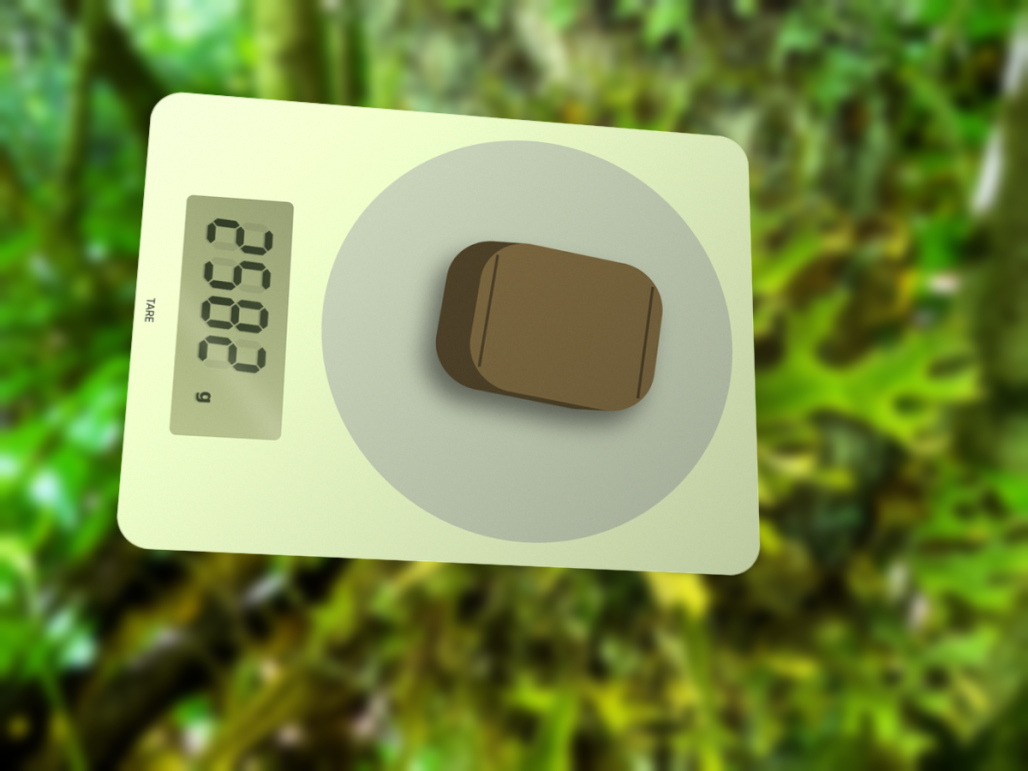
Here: 2582
